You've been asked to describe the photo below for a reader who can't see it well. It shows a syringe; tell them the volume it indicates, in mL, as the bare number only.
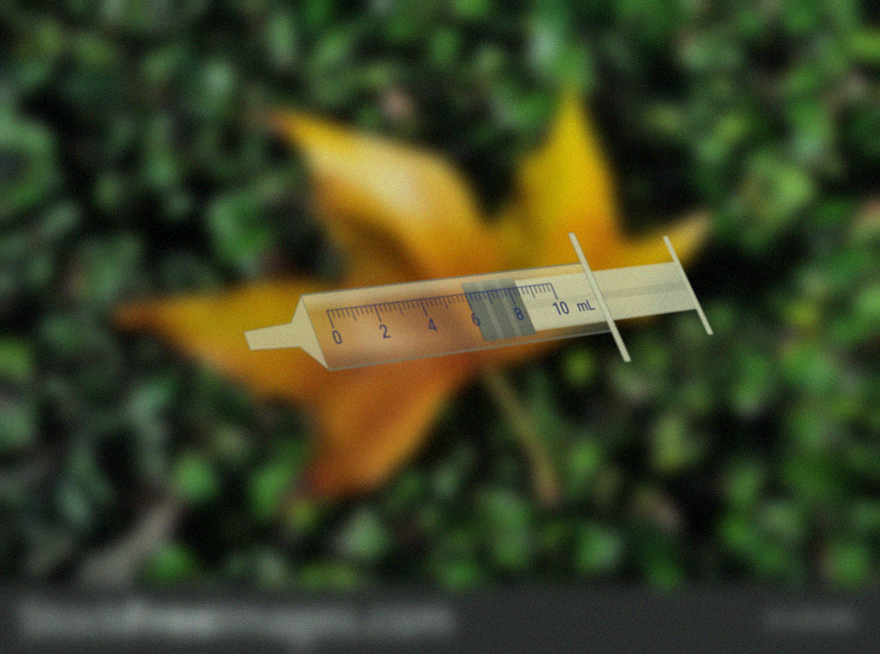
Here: 6
